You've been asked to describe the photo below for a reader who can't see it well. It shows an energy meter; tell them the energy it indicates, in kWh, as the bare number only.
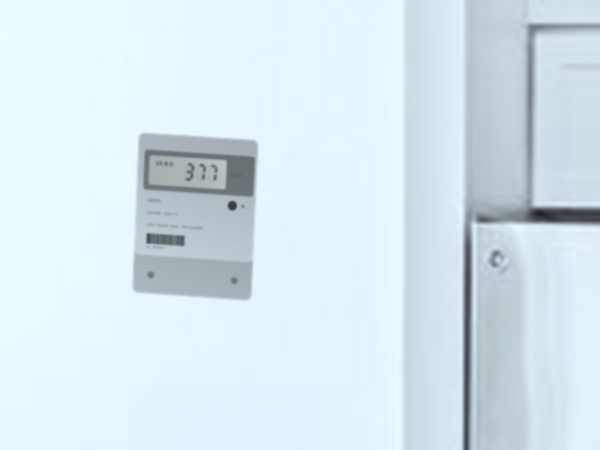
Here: 377
